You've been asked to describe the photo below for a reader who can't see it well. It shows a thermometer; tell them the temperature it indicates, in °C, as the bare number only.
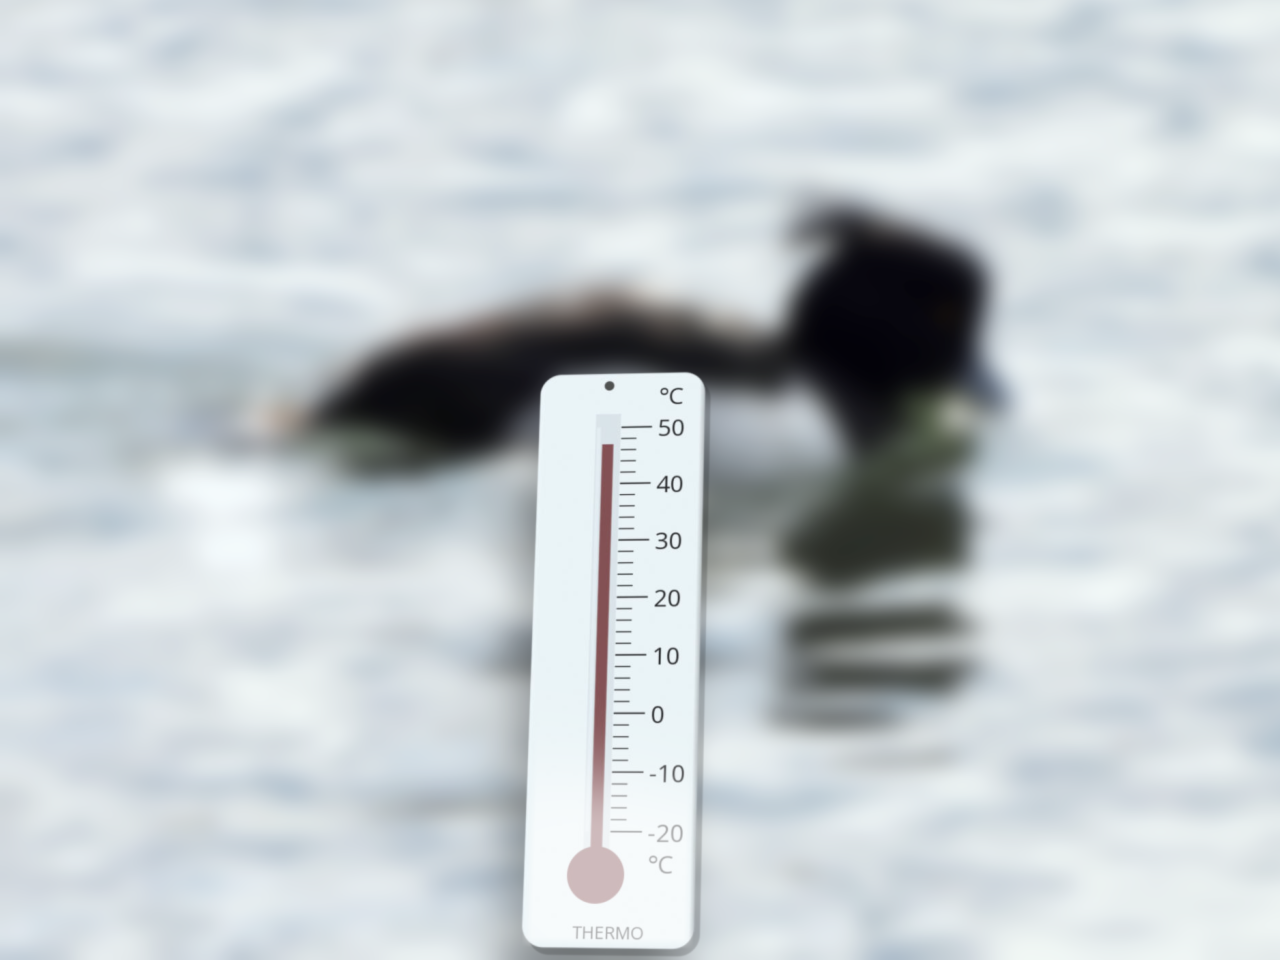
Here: 47
